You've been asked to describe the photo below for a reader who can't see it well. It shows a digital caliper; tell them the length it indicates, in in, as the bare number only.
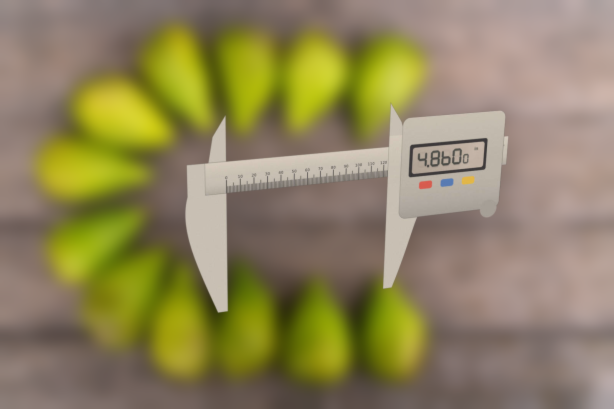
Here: 4.8600
